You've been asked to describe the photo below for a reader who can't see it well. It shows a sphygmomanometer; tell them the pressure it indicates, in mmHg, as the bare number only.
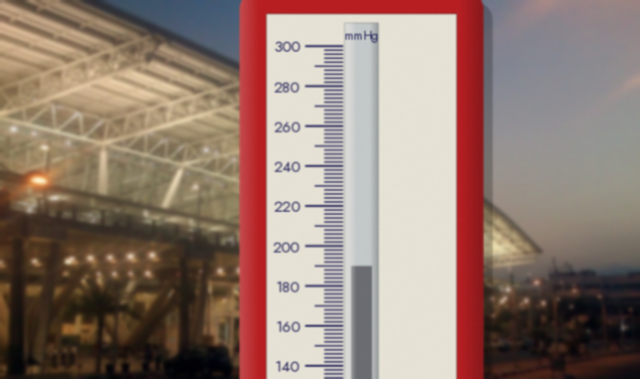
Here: 190
